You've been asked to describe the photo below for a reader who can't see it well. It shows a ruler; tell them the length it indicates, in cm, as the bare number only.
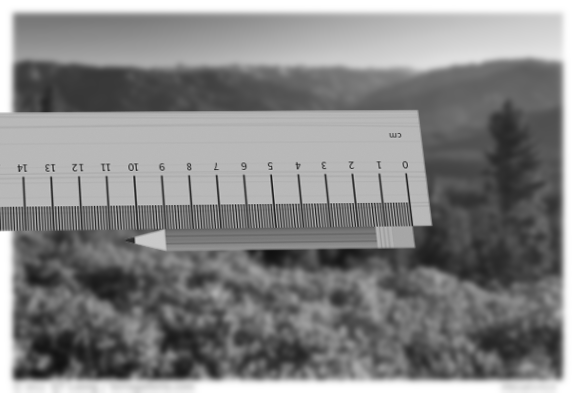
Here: 10.5
